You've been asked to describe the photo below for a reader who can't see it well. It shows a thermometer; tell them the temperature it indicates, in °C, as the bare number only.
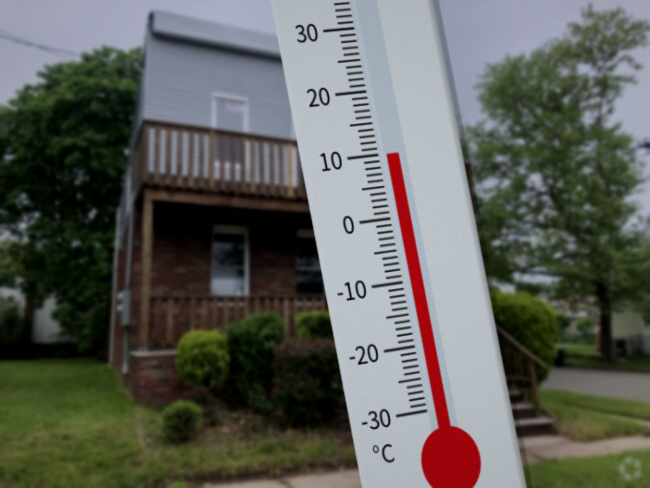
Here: 10
